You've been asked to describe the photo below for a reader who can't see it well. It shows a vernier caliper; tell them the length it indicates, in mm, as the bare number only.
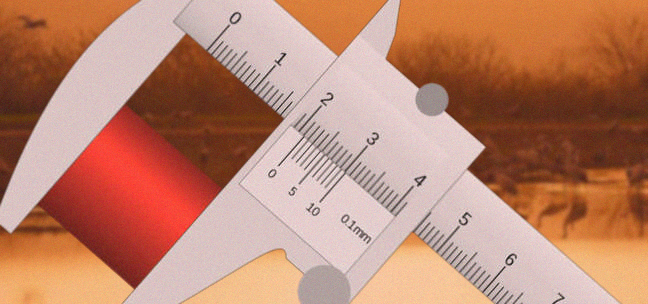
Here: 21.2
